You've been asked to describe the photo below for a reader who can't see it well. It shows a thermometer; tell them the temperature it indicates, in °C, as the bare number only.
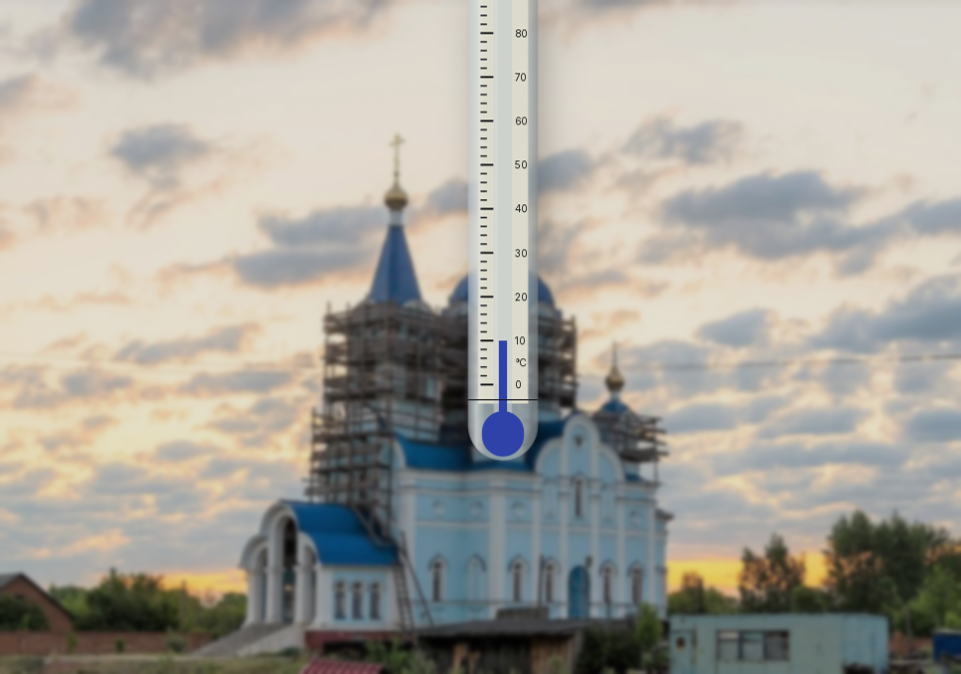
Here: 10
